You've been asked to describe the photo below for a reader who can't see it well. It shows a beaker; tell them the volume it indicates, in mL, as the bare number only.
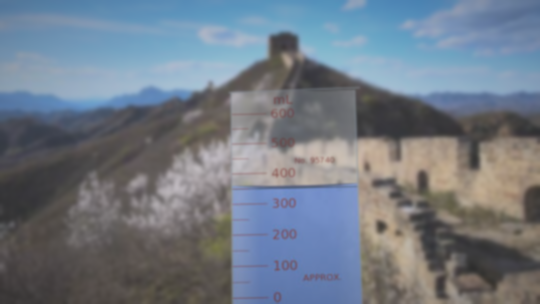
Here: 350
